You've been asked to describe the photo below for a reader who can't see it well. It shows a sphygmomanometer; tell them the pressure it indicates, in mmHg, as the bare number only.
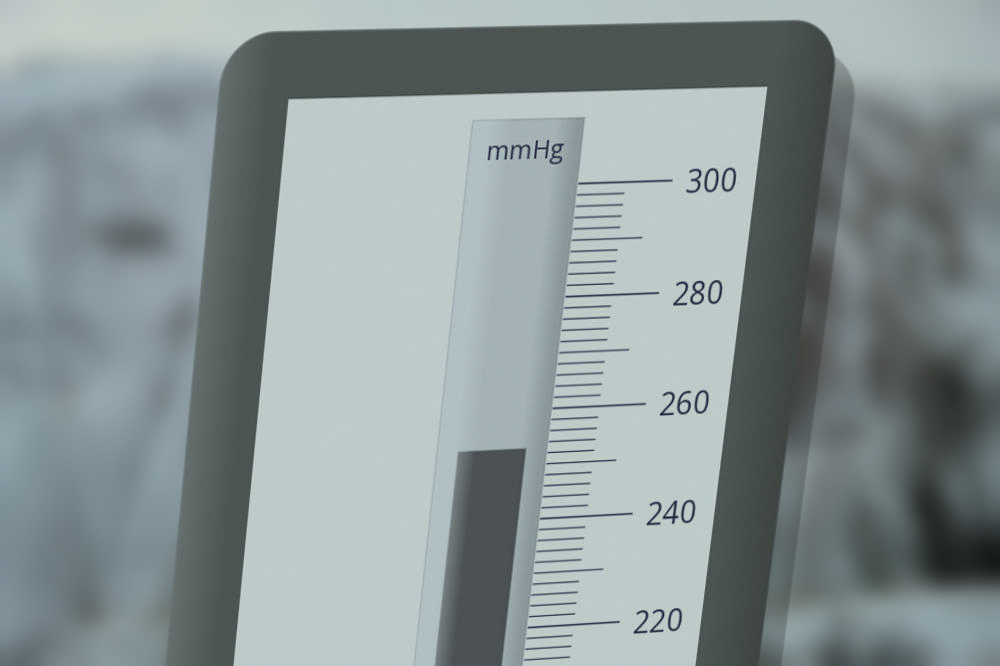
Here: 253
